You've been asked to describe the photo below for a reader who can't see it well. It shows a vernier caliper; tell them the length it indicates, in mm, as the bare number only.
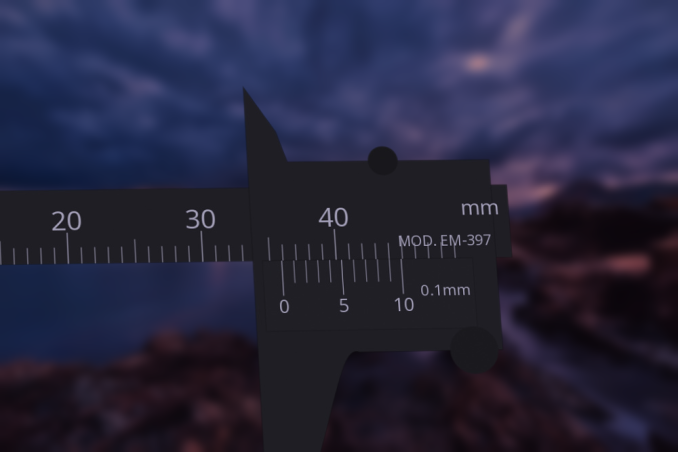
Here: 35.9
